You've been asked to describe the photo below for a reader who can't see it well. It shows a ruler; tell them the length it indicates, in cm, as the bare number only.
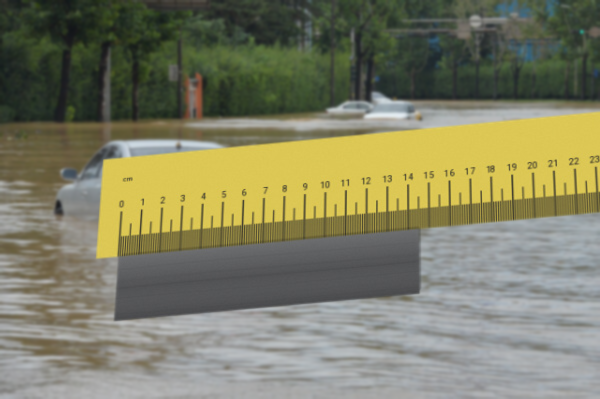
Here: 14.5
